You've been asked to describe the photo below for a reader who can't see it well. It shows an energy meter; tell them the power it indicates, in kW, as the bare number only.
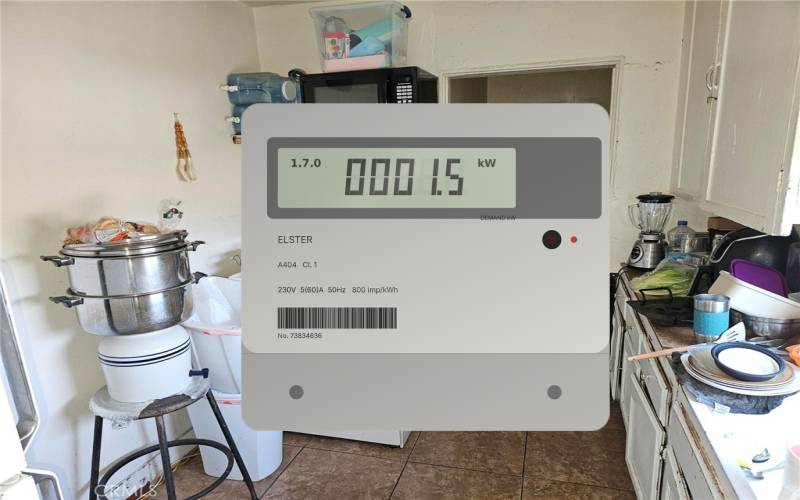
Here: 1.5
